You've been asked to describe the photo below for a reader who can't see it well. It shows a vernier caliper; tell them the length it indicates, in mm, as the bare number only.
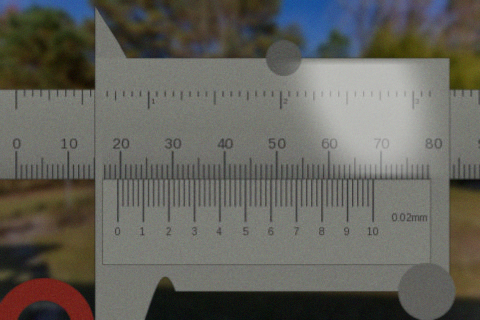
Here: 19.5
